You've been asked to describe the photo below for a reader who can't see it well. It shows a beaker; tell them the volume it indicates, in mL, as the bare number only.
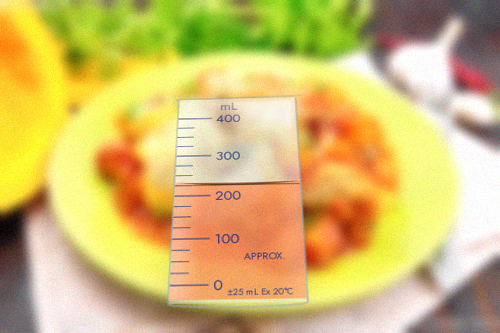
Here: 225
